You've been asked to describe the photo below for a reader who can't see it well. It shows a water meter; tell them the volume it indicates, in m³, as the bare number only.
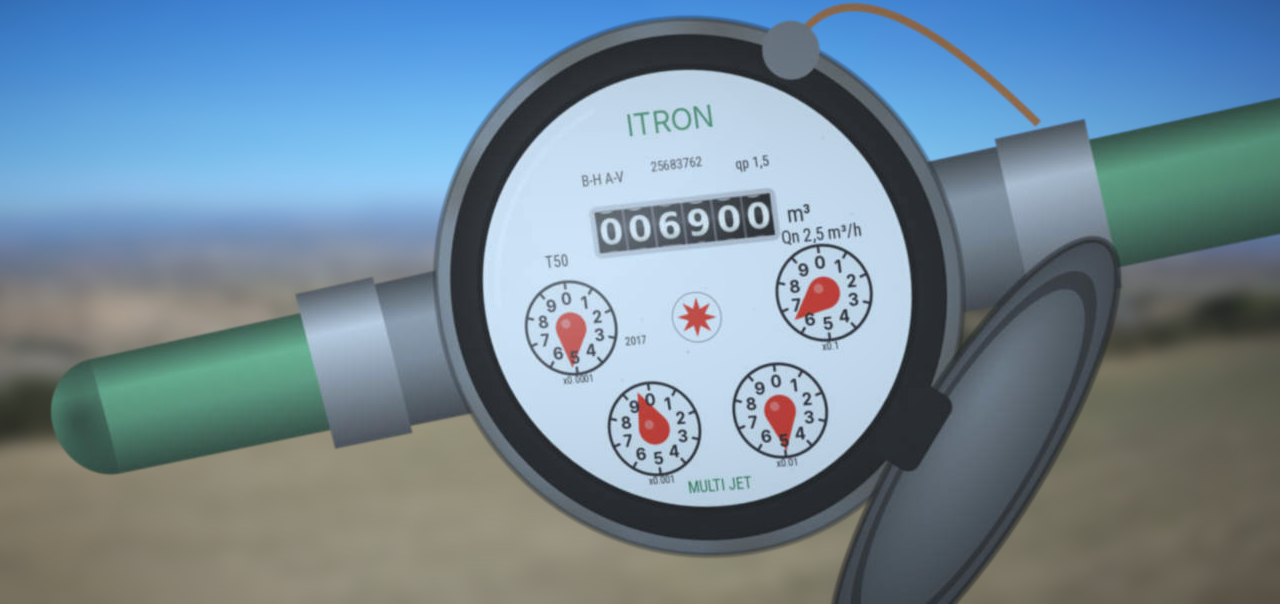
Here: 6900.6495
